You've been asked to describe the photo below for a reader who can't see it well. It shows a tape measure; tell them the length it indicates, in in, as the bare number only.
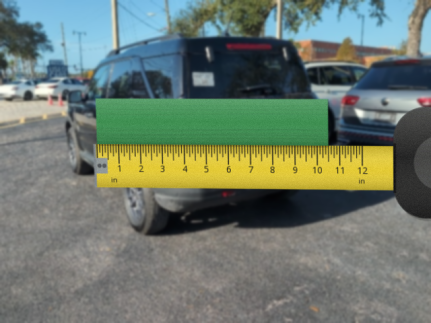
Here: 10.5
